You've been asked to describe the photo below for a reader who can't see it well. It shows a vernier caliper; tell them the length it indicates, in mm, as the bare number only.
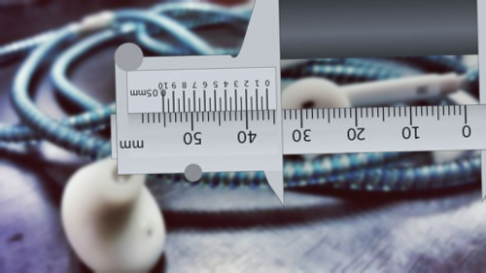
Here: 36.2
